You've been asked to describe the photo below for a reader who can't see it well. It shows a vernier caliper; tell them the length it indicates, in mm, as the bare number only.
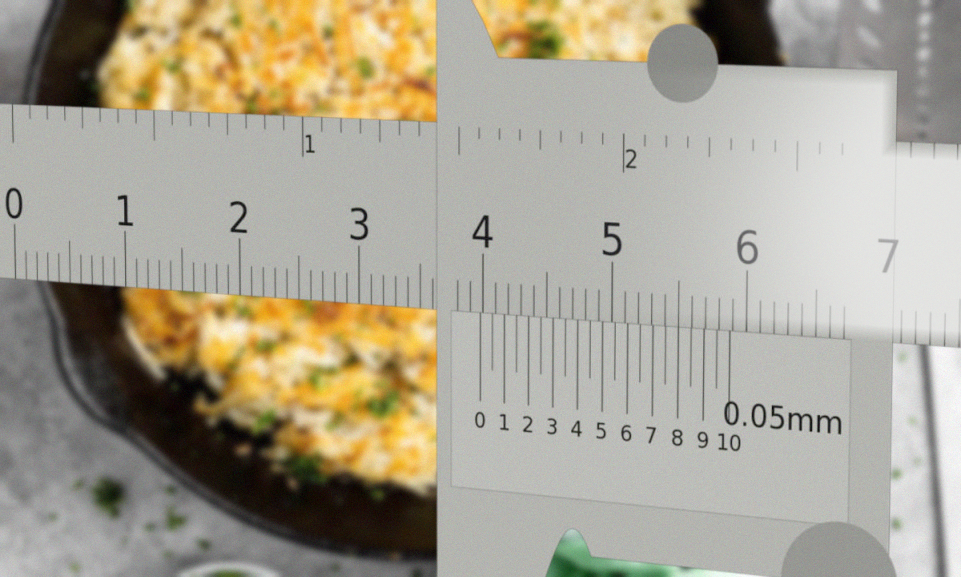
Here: 39.8
